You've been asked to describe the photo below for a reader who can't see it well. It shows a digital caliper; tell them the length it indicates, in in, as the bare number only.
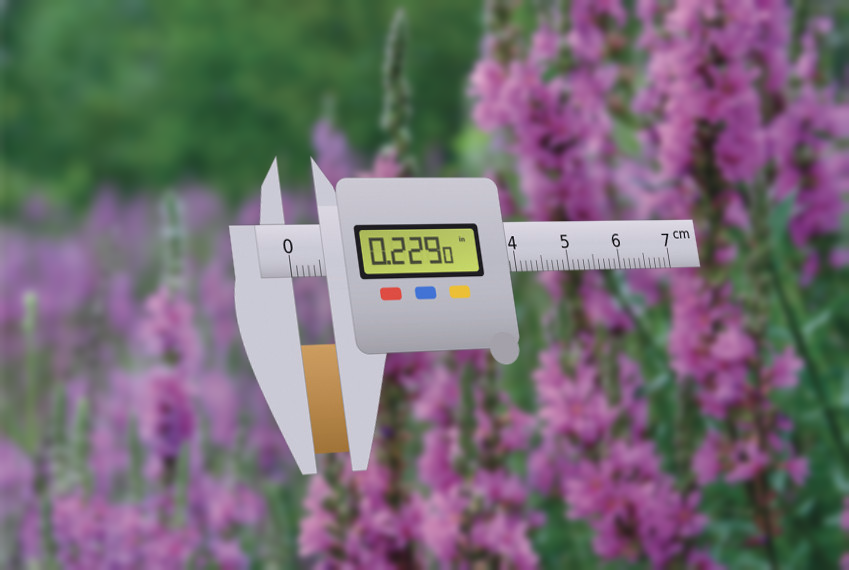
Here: 0.2290
